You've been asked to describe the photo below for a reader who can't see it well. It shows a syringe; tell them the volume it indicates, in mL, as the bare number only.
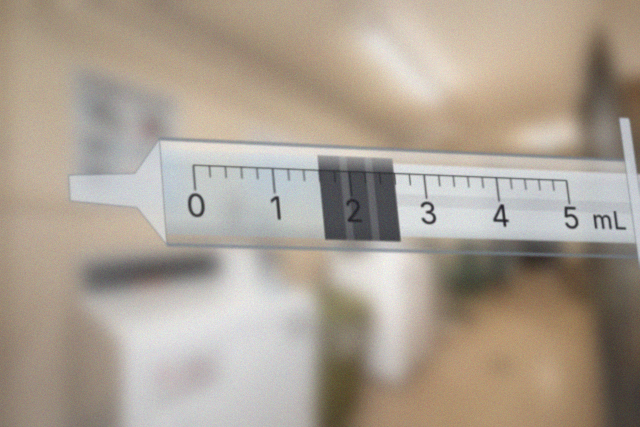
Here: 1.6
